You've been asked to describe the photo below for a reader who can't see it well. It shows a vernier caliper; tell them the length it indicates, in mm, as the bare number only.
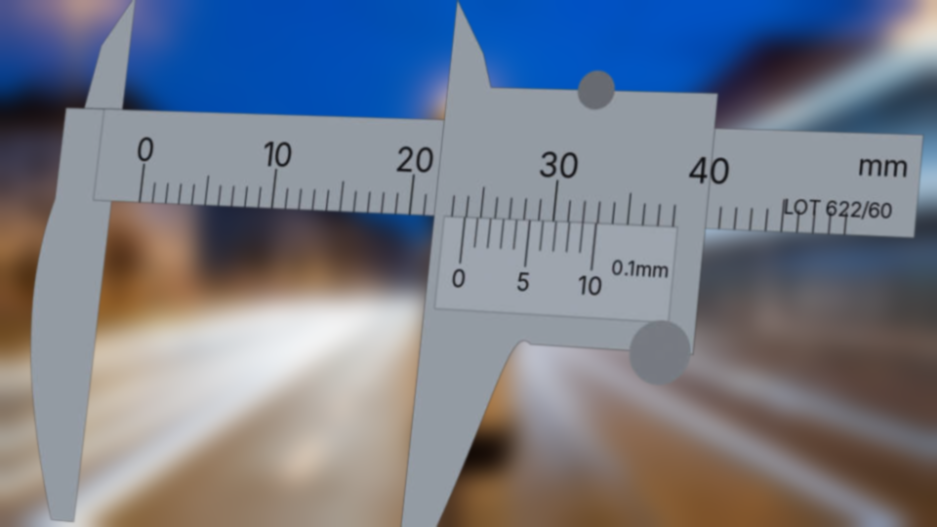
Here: 23.9
